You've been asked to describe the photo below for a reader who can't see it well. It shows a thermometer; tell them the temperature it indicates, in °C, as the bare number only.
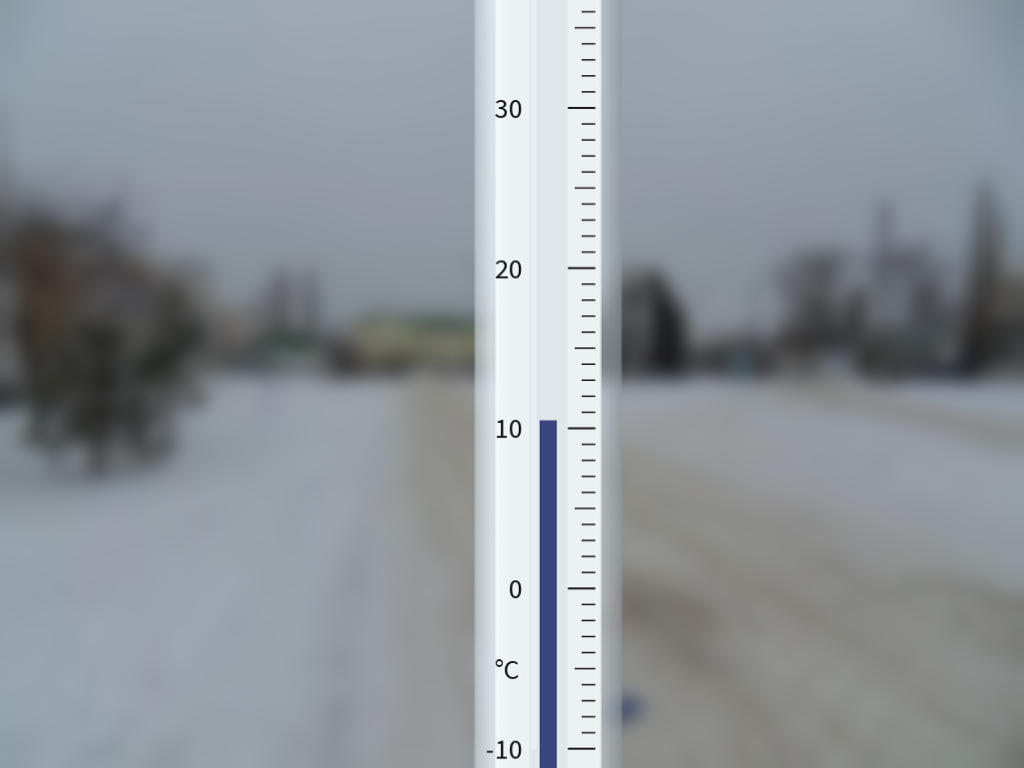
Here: 10.5
